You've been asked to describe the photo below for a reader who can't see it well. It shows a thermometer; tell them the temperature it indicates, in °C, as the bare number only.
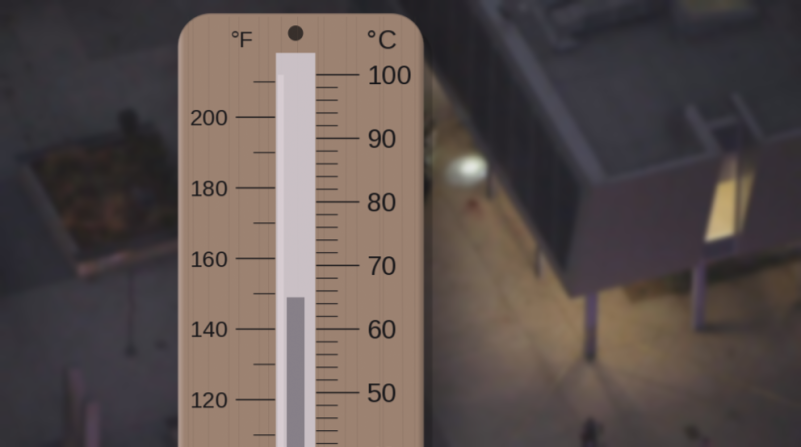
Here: 65
